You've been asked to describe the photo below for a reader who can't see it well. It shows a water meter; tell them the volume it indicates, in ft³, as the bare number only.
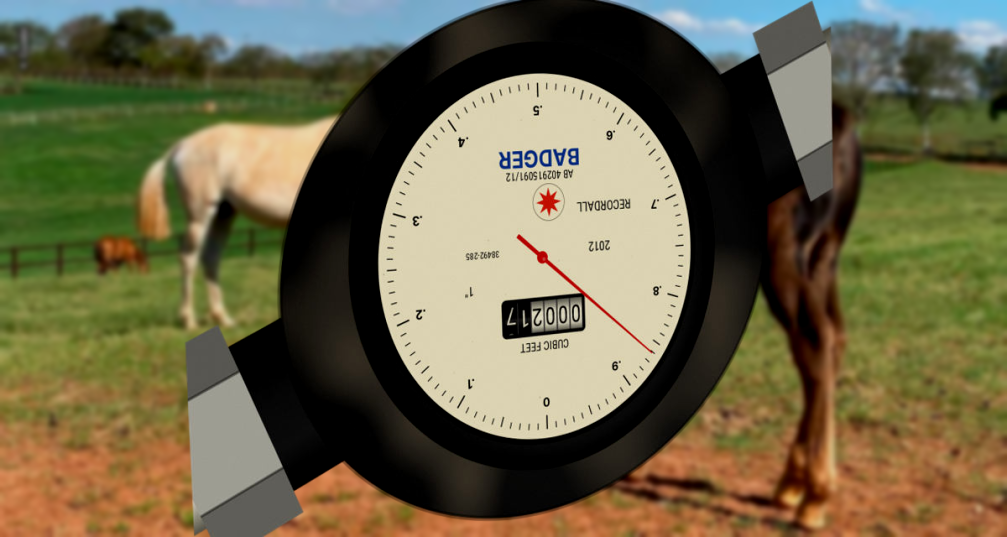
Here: 216.86
